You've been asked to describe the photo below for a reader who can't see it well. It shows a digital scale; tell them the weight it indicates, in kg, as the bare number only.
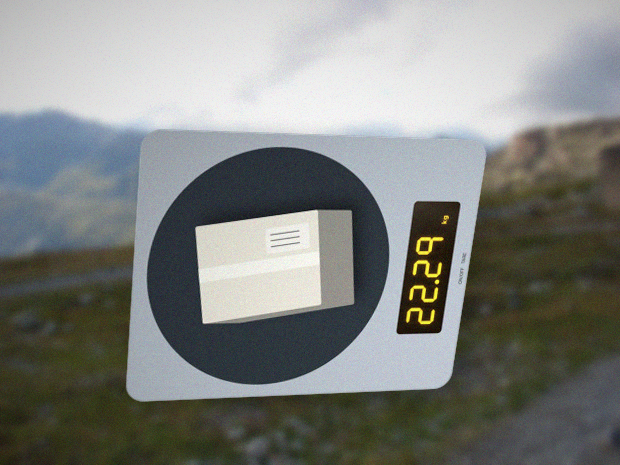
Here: 22.29
